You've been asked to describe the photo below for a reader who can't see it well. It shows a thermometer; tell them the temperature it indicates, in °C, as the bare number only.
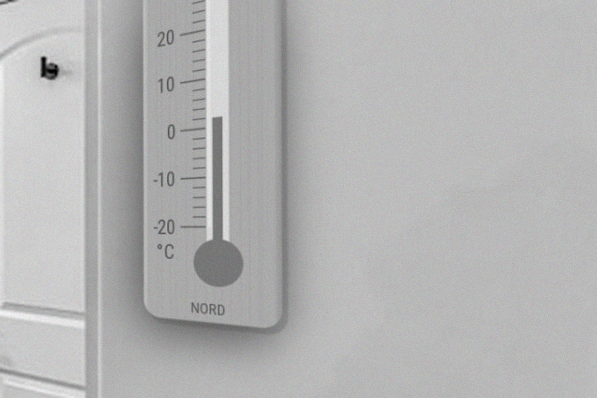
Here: 2
